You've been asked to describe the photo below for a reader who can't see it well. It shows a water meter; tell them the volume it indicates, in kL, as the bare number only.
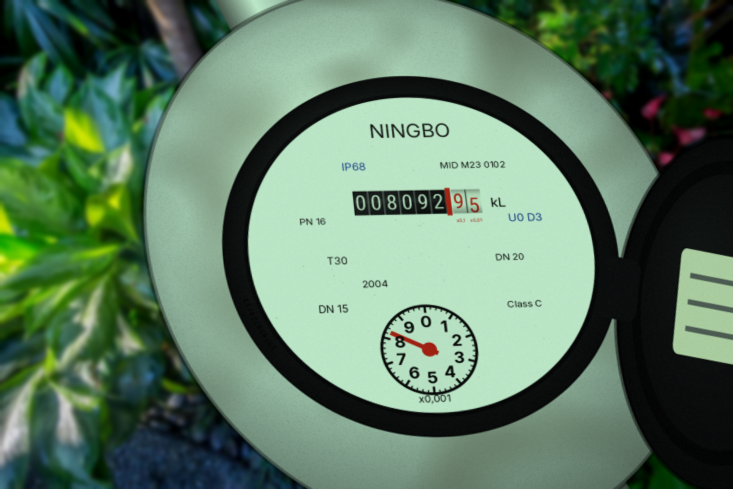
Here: 8092.948
